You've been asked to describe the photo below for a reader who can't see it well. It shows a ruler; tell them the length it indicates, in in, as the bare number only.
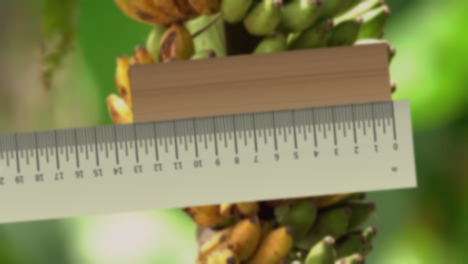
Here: 13
